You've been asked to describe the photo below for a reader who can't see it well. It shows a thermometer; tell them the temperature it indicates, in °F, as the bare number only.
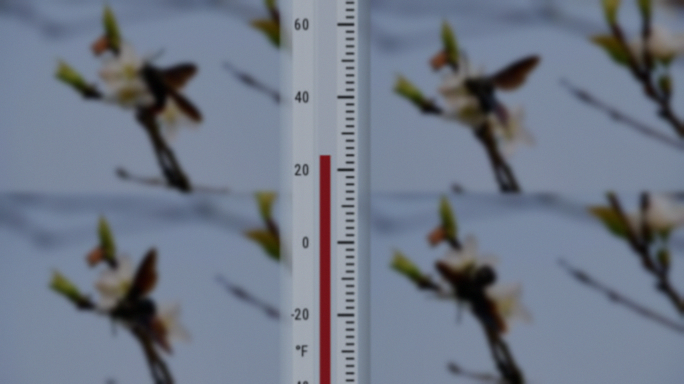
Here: 24
